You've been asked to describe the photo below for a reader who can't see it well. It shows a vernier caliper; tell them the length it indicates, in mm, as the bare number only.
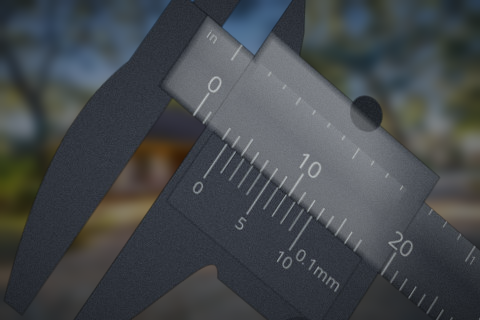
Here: 3.5
